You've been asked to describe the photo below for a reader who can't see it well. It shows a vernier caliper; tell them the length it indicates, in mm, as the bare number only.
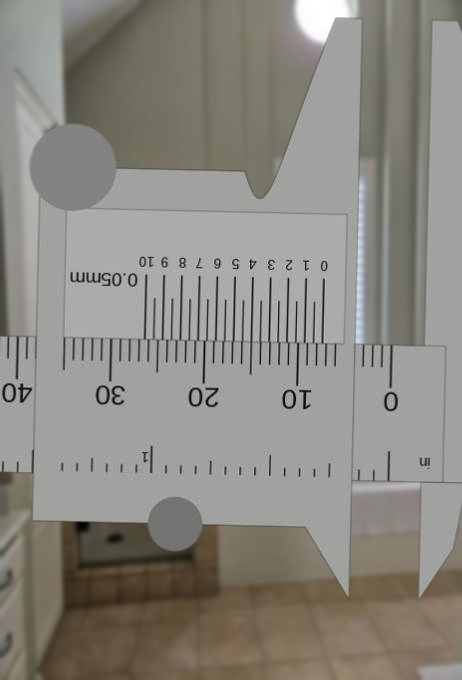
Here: 7.4
